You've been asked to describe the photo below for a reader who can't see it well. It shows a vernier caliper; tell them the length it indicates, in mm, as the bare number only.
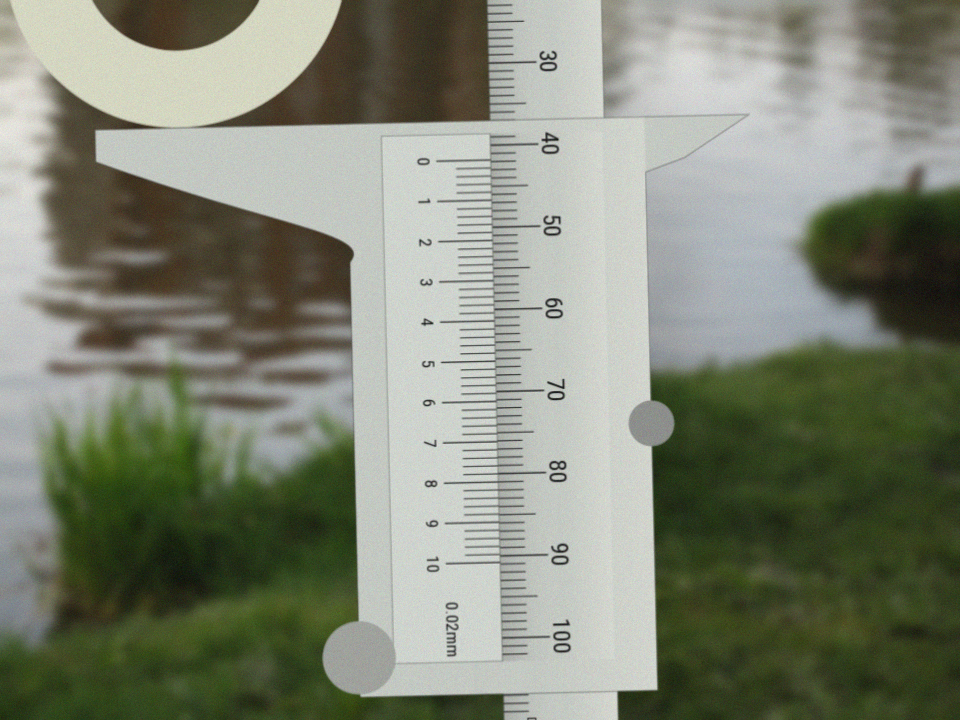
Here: 41.8
